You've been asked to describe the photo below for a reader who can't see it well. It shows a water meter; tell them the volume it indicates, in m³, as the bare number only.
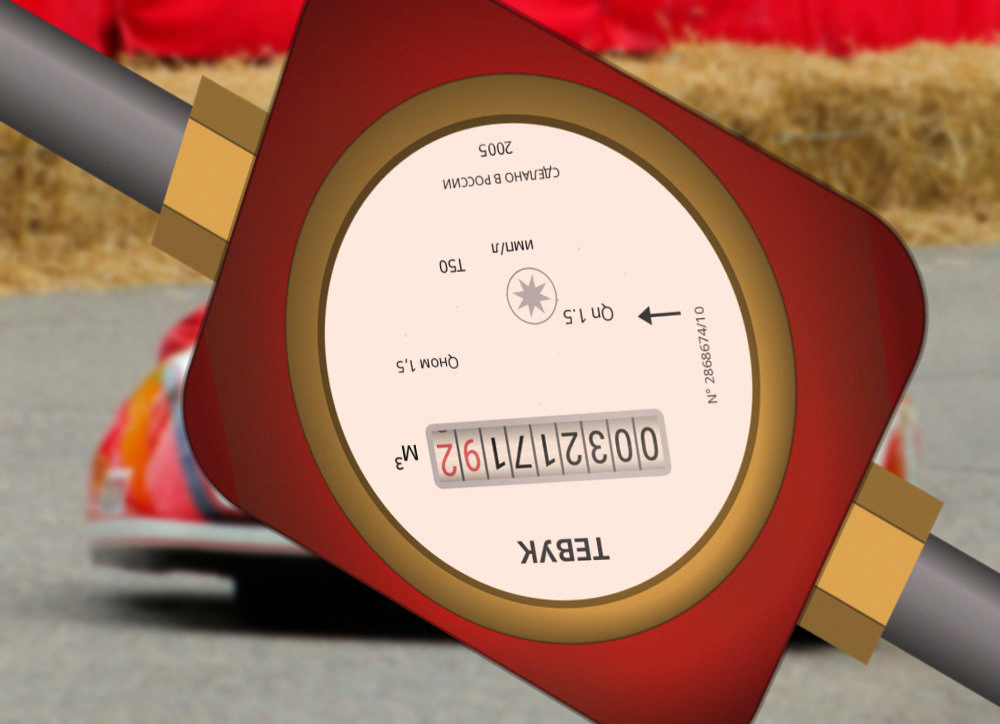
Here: 32171.92
